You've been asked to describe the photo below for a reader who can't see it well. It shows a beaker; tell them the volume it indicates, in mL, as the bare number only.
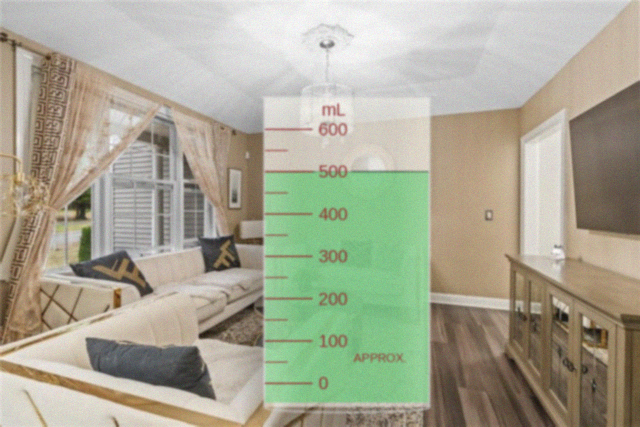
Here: 500
